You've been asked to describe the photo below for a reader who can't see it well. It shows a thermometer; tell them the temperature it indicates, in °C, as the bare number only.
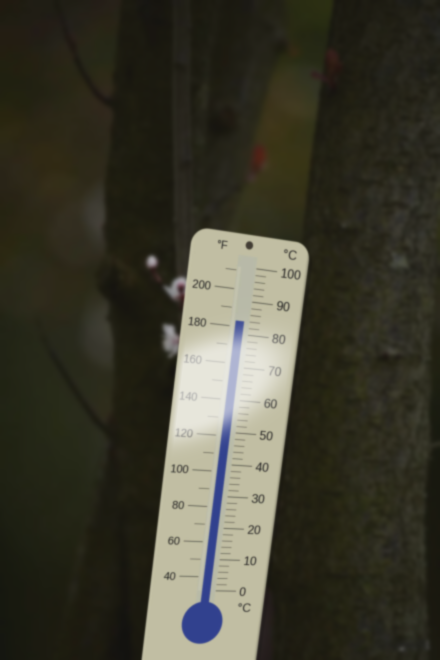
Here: 84
